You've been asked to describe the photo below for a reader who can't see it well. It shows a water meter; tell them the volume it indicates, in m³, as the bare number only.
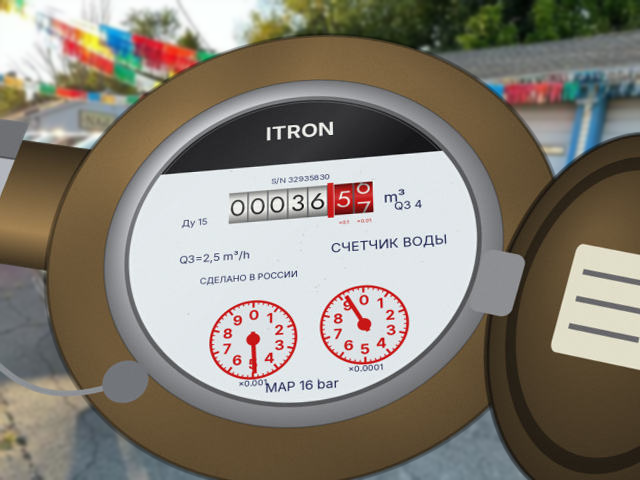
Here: 36.5649
